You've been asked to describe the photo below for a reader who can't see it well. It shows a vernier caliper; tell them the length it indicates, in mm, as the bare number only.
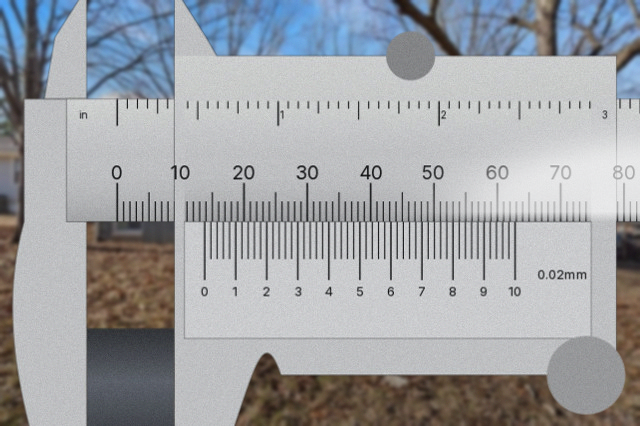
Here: 13.8
